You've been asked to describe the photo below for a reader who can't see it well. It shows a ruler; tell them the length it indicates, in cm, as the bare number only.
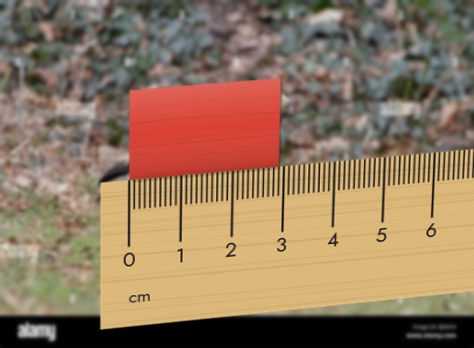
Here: 2.9
